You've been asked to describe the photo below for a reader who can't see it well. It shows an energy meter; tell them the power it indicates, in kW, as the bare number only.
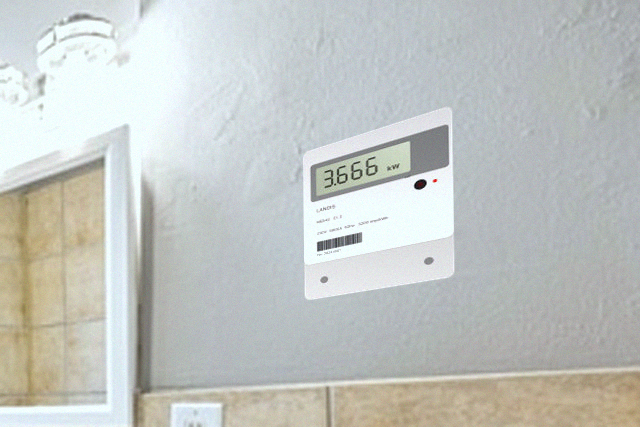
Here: 3.666
